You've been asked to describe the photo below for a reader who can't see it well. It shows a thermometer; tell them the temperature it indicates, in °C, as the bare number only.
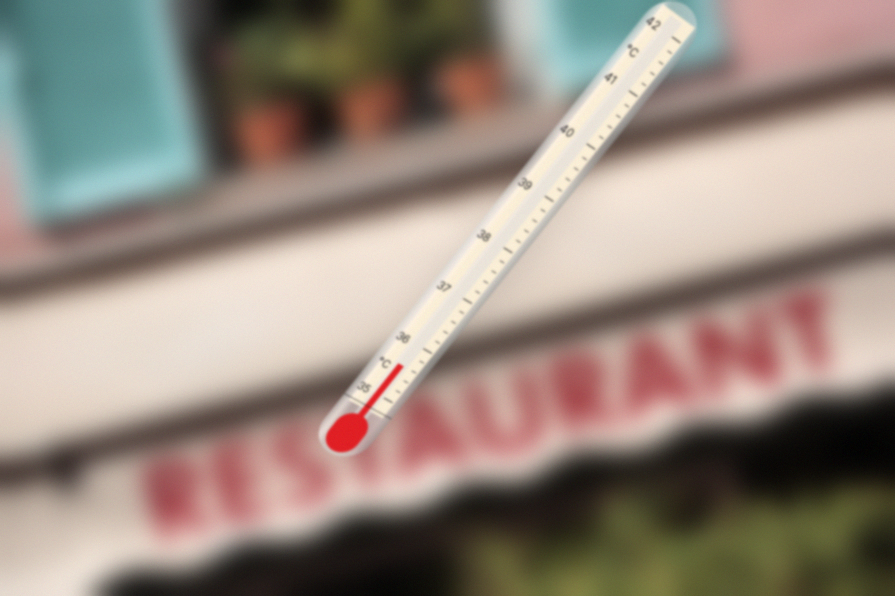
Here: 35.6
